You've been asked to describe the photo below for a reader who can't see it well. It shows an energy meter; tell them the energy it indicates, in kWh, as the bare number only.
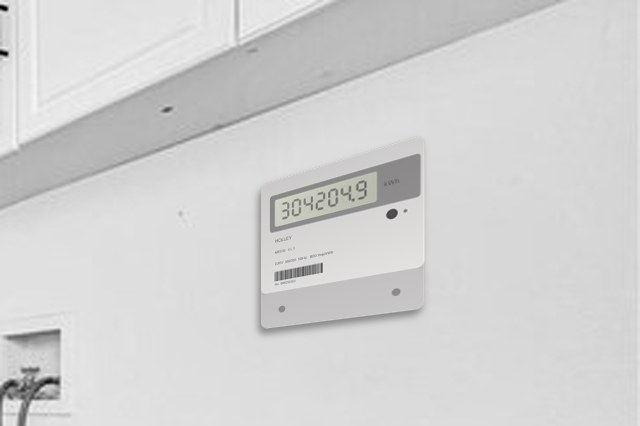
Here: 304204.9
